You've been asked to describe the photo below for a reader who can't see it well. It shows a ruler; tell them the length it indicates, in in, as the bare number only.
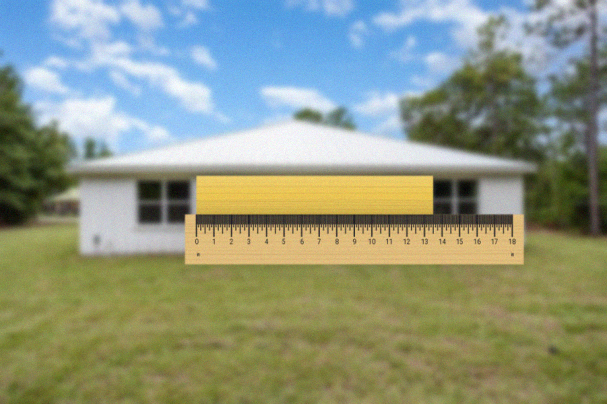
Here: 13.5
